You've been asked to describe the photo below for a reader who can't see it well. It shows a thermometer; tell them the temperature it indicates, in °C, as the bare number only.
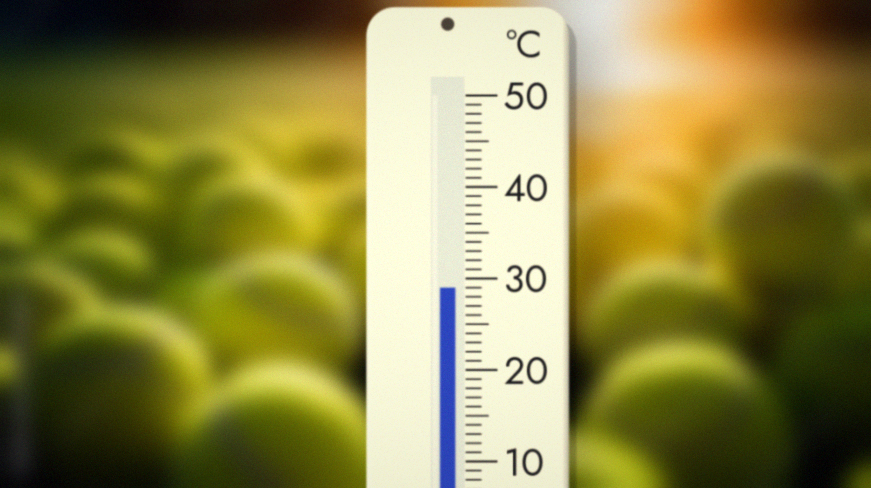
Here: 29
